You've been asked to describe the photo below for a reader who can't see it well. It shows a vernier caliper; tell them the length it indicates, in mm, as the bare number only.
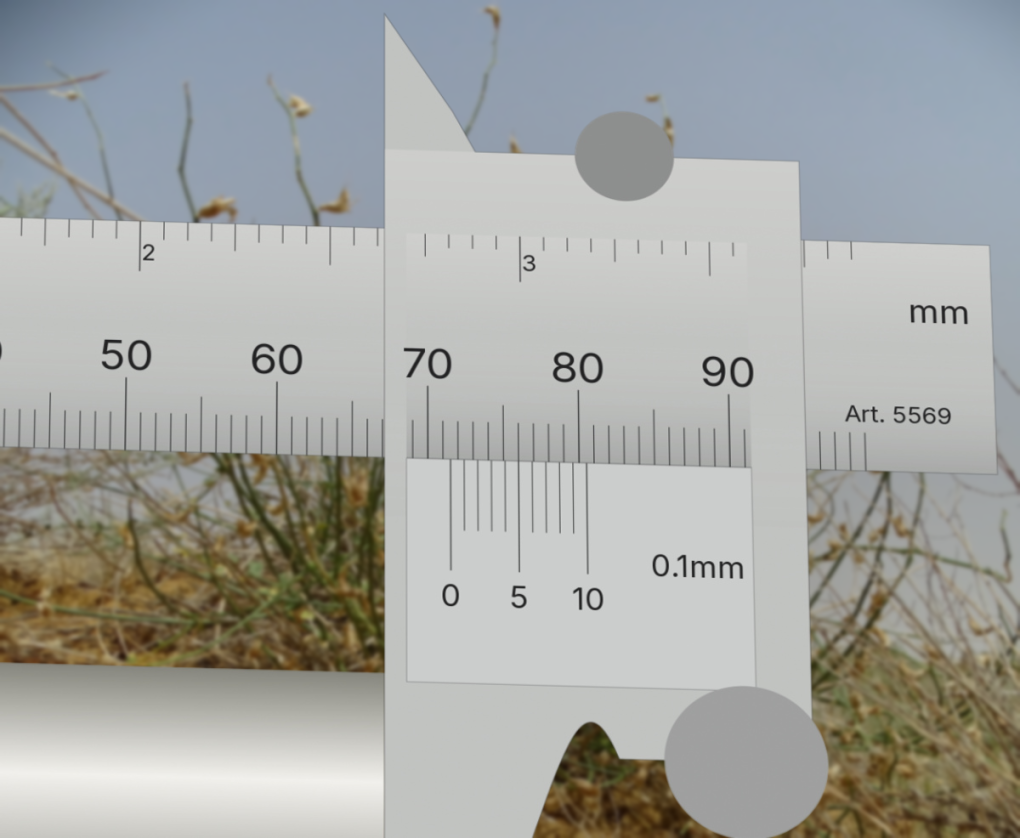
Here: 71.5
